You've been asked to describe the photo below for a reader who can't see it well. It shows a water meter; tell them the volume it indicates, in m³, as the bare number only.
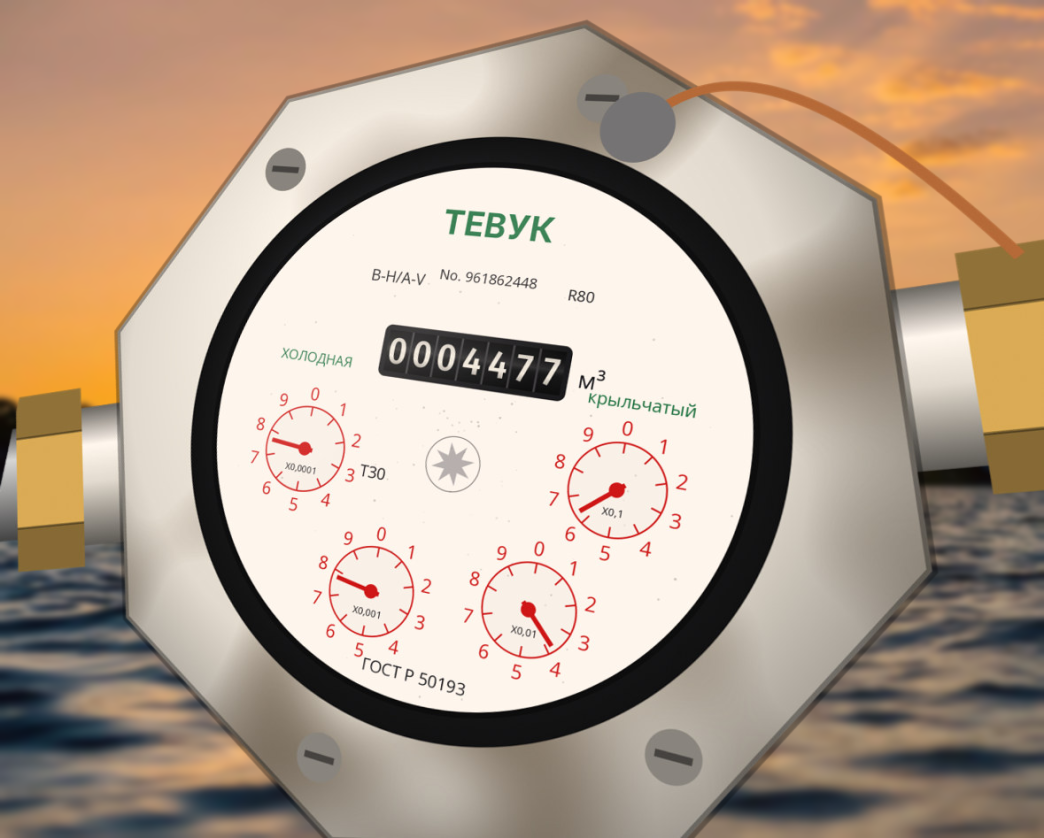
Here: 4477.6377
